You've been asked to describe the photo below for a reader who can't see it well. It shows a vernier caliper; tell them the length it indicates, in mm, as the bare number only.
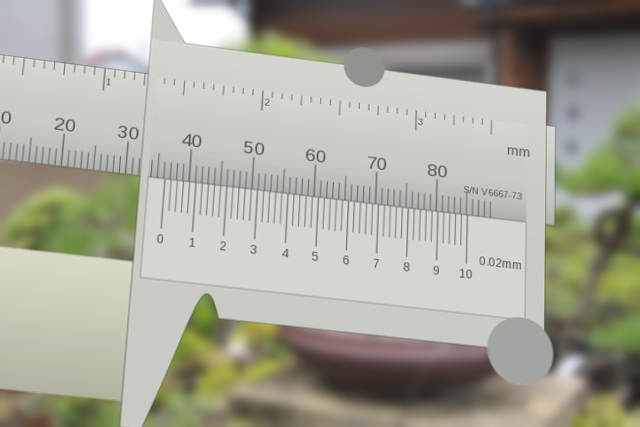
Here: 36.2
